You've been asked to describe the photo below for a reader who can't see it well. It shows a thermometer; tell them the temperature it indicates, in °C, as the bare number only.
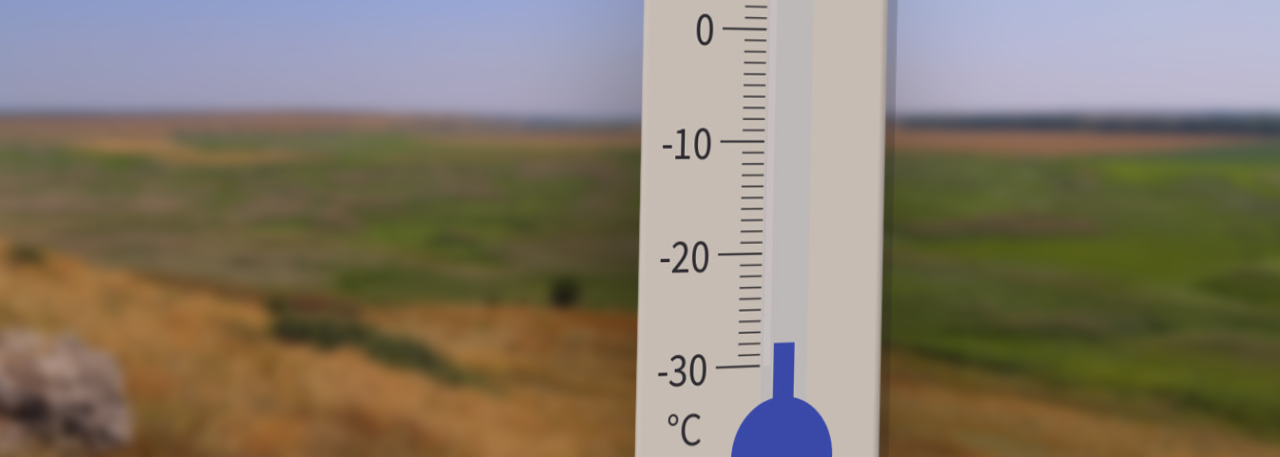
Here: -28
